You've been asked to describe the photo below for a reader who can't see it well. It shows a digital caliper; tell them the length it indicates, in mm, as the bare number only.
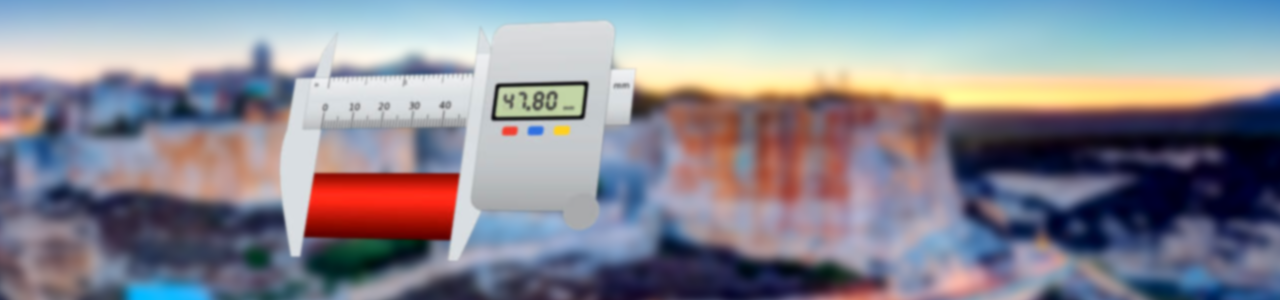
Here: 47.80
